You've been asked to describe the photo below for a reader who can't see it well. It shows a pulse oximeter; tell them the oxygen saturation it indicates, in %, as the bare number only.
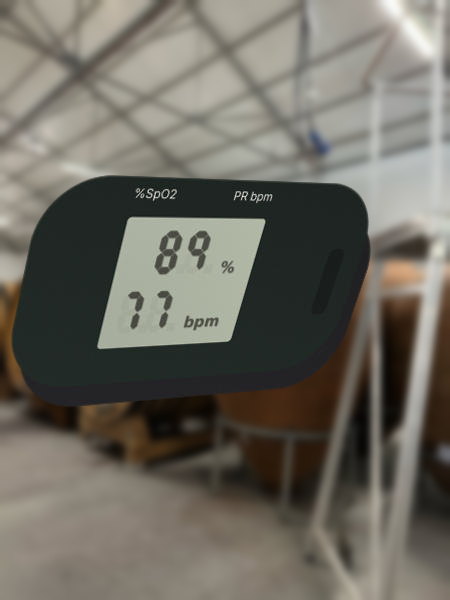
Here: 89
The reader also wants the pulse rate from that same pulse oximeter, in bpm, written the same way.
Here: 77
